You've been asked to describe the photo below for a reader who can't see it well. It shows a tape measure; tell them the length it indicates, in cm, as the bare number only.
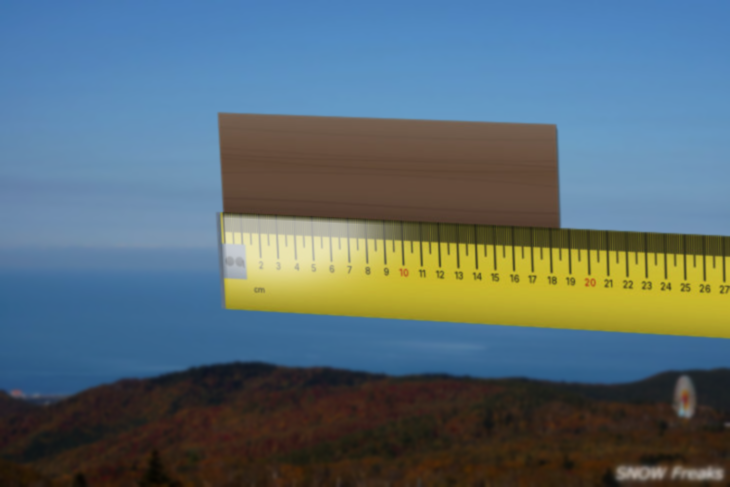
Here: 18.5
